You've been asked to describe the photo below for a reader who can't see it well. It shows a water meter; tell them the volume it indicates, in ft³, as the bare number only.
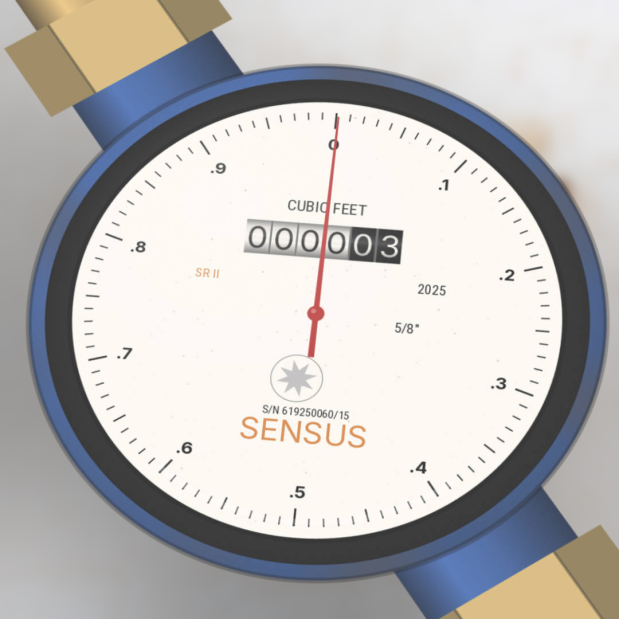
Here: 3.00
